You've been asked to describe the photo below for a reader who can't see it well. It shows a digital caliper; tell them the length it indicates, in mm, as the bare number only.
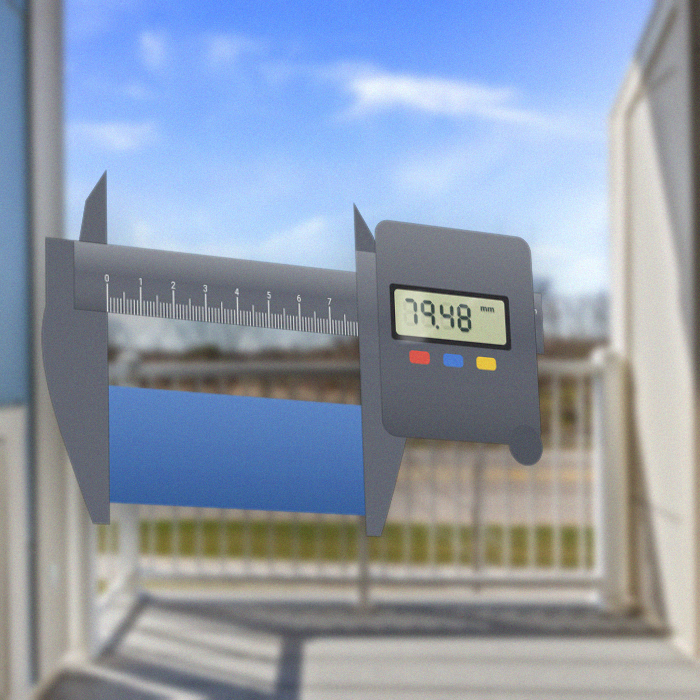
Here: 79.48
